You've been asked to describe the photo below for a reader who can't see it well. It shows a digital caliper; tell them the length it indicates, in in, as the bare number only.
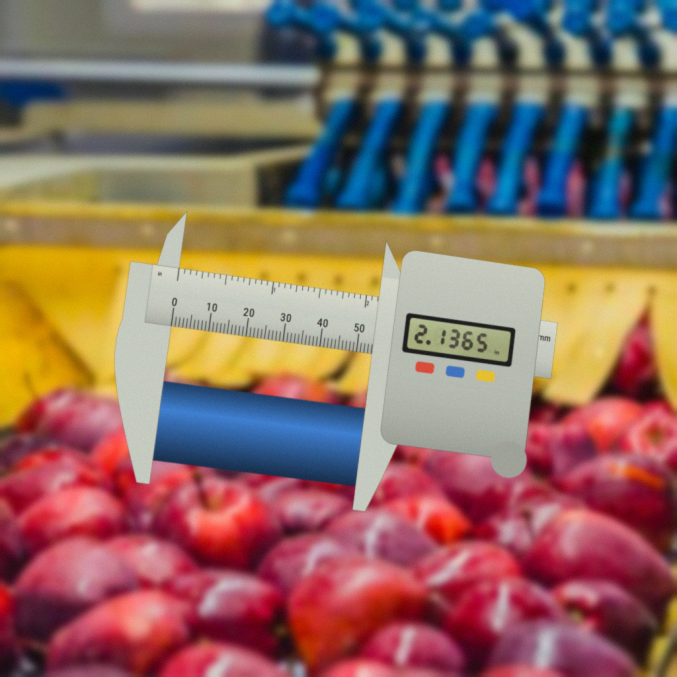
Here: 2.1365
